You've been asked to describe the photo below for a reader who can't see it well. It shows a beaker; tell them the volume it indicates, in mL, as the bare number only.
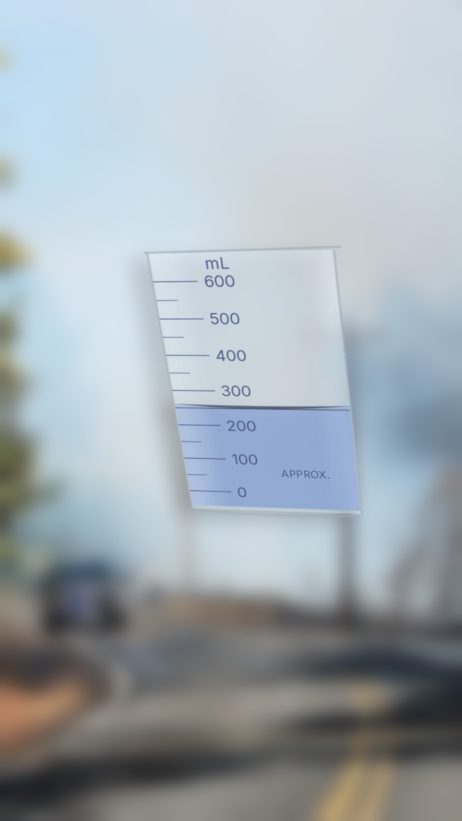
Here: 250
